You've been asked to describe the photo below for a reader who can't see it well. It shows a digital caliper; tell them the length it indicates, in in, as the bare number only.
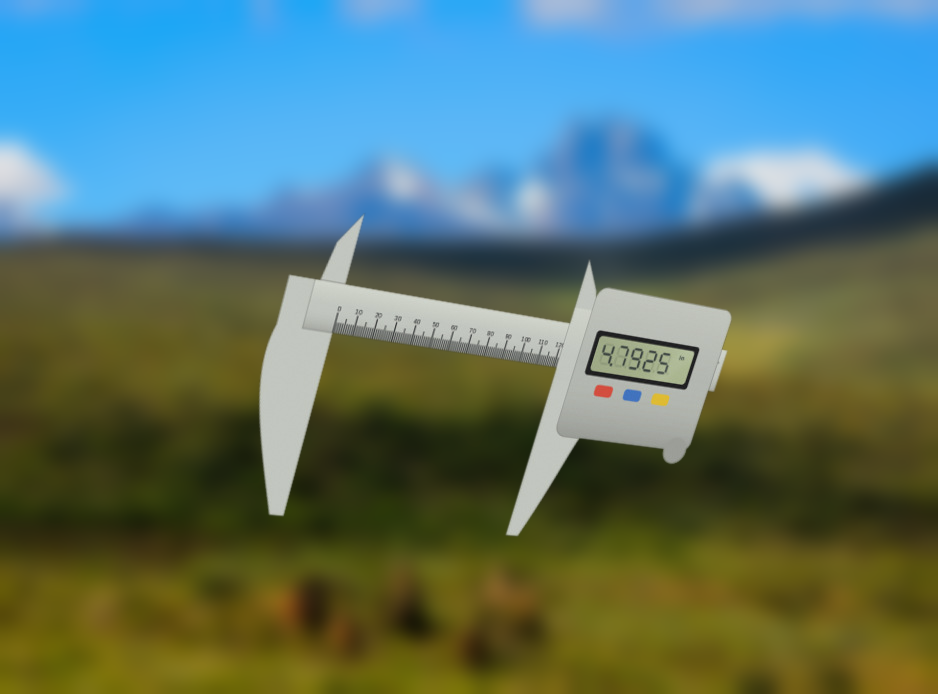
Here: 4.7925
